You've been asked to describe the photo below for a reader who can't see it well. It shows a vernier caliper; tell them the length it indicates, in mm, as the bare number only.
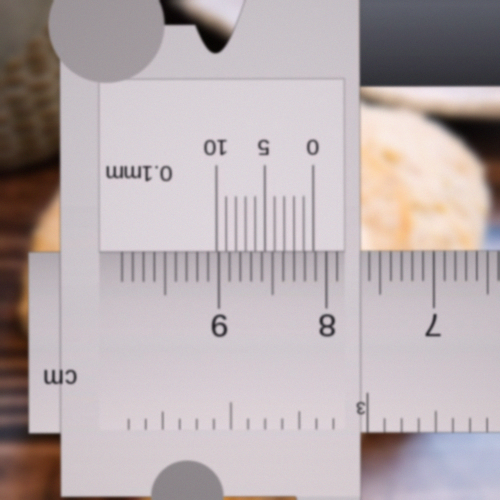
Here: 81.2
